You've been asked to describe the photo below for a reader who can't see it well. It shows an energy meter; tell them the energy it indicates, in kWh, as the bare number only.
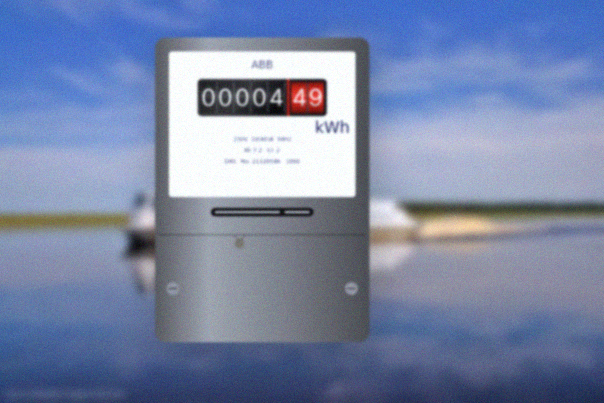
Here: 4.49
